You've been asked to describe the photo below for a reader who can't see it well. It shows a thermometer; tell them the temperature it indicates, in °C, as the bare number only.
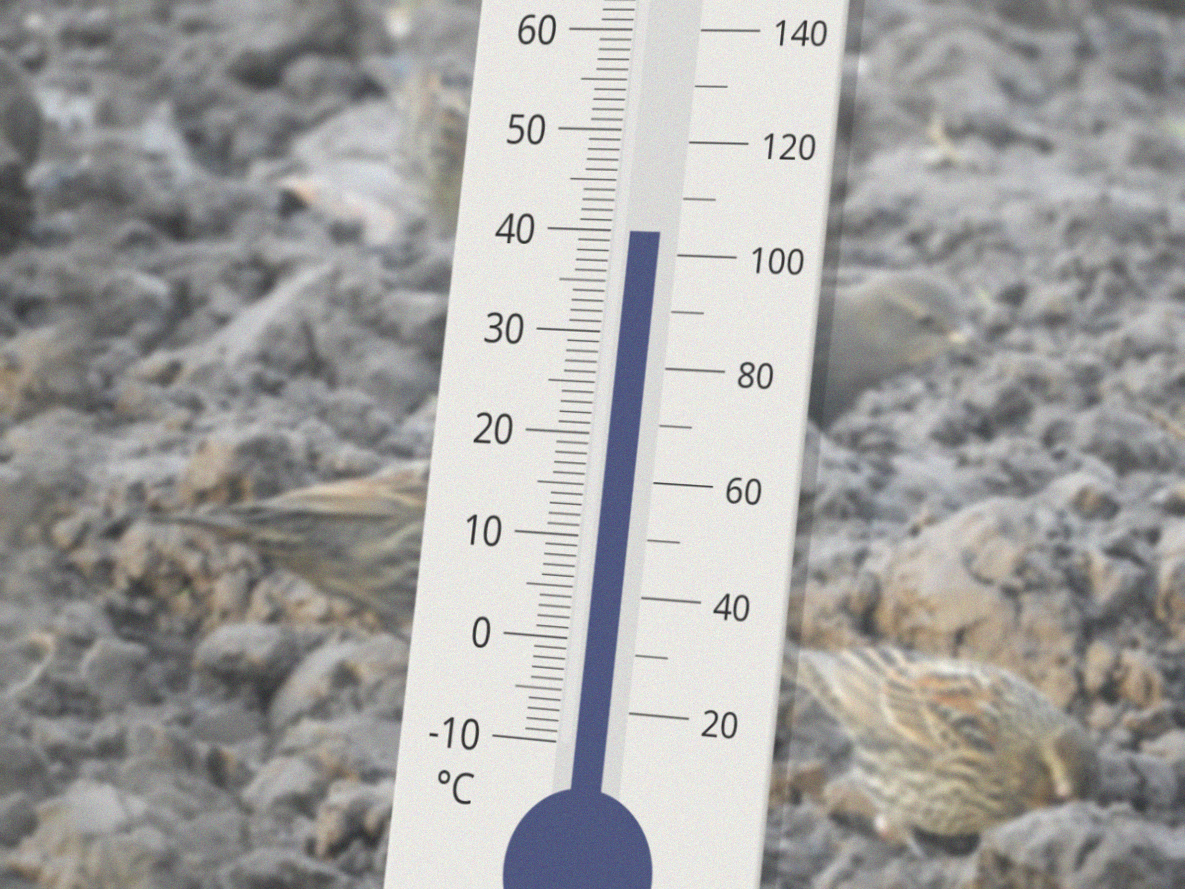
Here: 40
